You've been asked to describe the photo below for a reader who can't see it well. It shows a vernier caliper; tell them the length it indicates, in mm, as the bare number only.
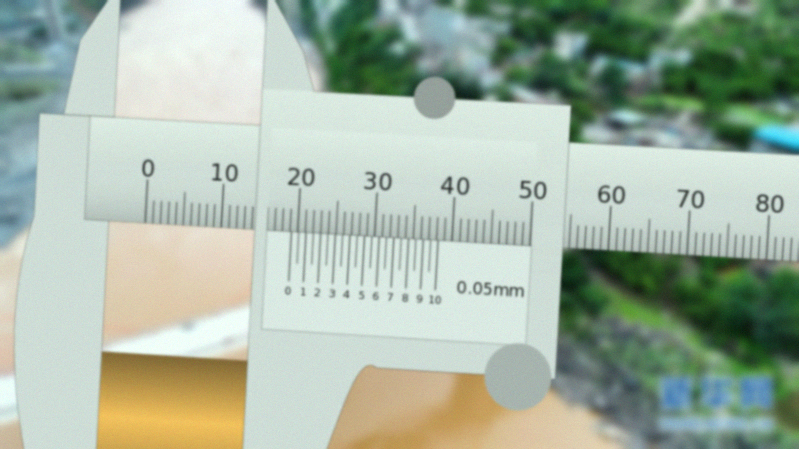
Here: 19.2
